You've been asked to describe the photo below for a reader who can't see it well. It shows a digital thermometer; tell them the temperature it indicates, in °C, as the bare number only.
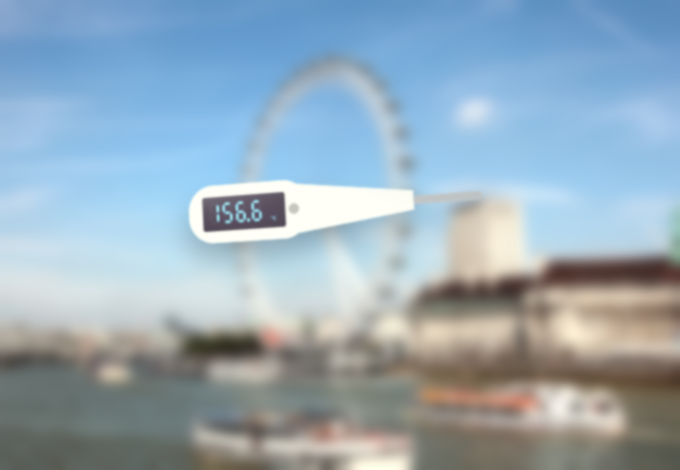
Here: 156.6
